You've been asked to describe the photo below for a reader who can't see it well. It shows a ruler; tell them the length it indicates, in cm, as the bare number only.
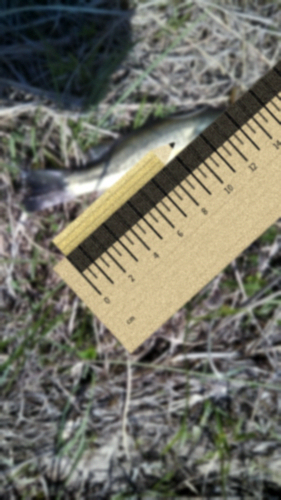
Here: 9.5
